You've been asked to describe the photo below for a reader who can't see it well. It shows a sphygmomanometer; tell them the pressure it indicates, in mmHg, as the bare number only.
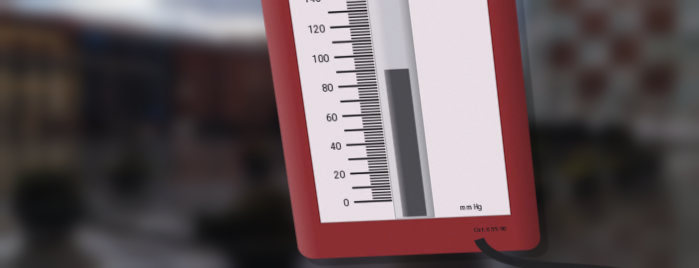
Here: 90
